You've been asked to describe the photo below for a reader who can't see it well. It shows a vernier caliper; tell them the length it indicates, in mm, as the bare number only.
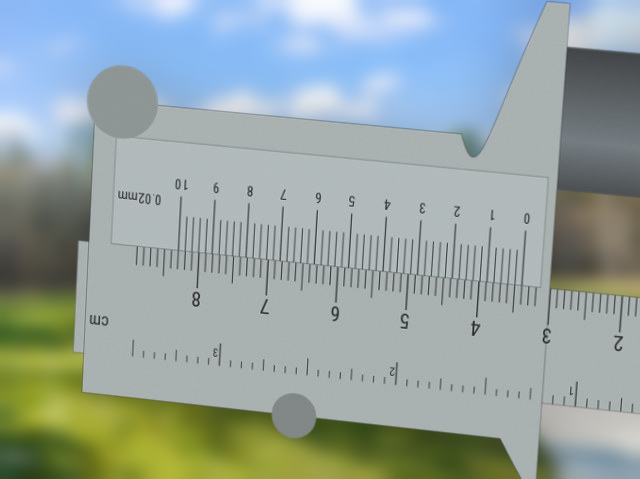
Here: 34.0
